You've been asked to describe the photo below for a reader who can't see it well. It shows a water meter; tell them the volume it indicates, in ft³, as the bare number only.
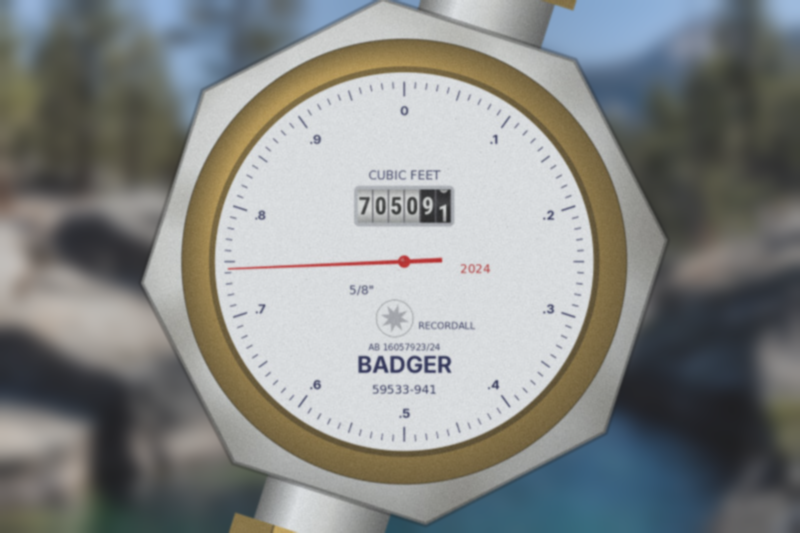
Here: 705090.74
